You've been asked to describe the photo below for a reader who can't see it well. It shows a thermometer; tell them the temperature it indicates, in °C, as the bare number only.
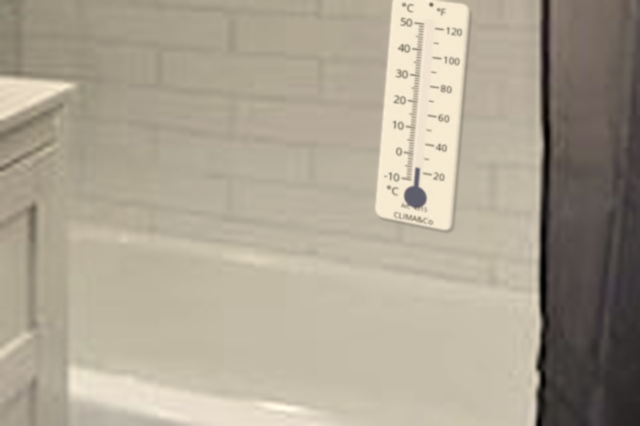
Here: -5
